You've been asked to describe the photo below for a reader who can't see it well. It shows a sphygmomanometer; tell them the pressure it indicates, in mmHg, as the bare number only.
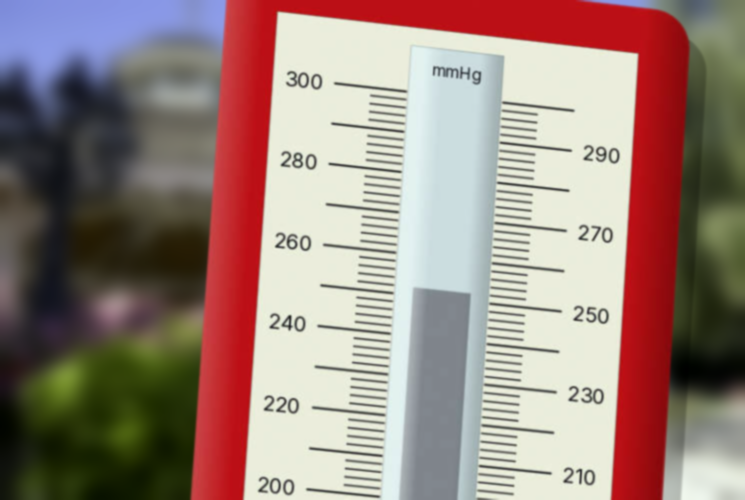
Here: 252
